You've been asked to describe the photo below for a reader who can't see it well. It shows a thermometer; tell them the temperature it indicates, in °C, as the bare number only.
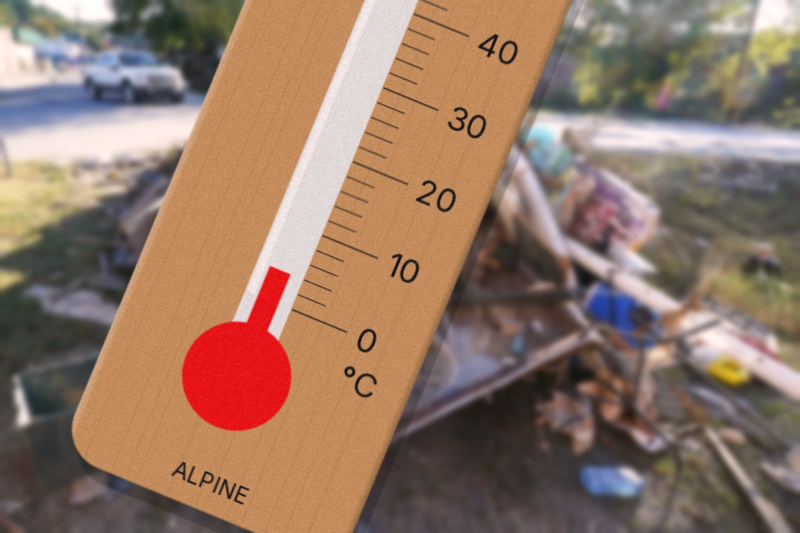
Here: 4
